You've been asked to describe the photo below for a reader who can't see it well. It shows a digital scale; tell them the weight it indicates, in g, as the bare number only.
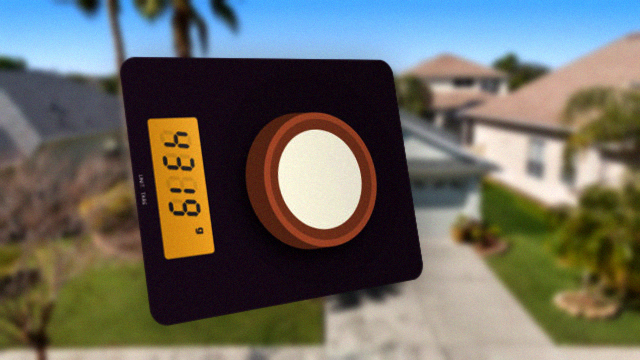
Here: 4319
